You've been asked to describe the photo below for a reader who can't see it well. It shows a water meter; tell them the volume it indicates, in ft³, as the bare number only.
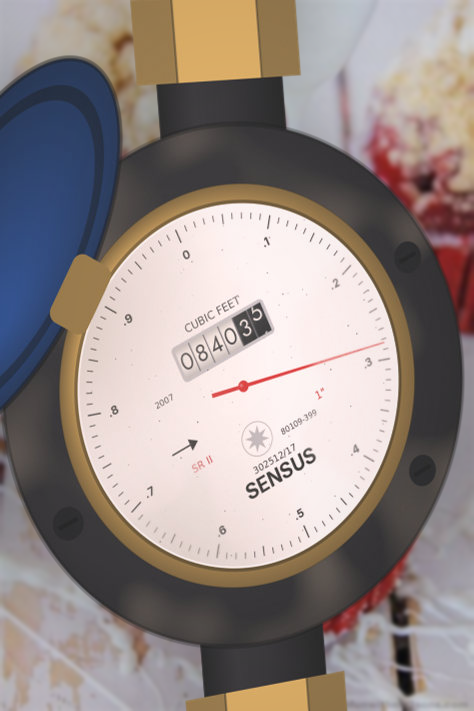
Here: 84035.28
